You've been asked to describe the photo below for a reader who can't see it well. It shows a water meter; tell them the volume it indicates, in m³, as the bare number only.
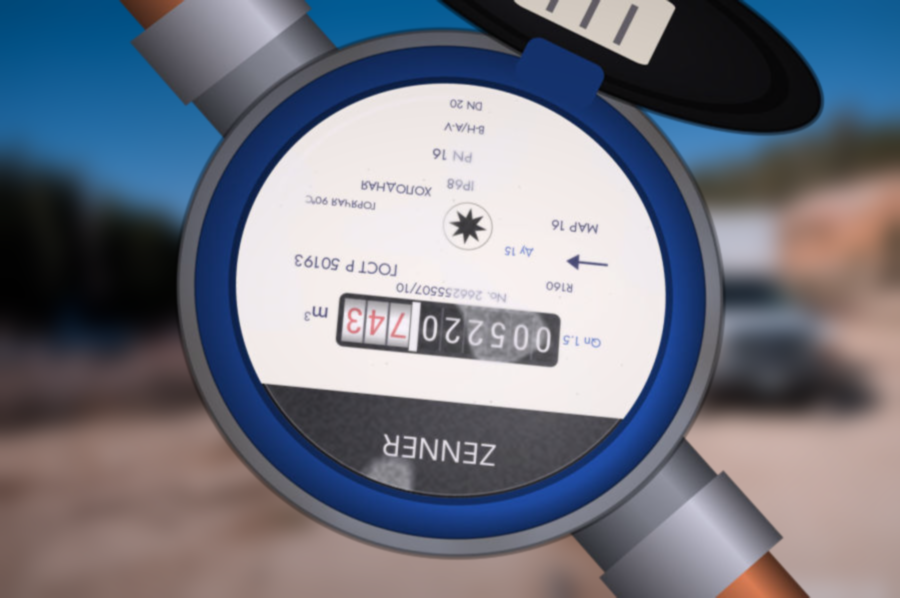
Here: 5220.743
